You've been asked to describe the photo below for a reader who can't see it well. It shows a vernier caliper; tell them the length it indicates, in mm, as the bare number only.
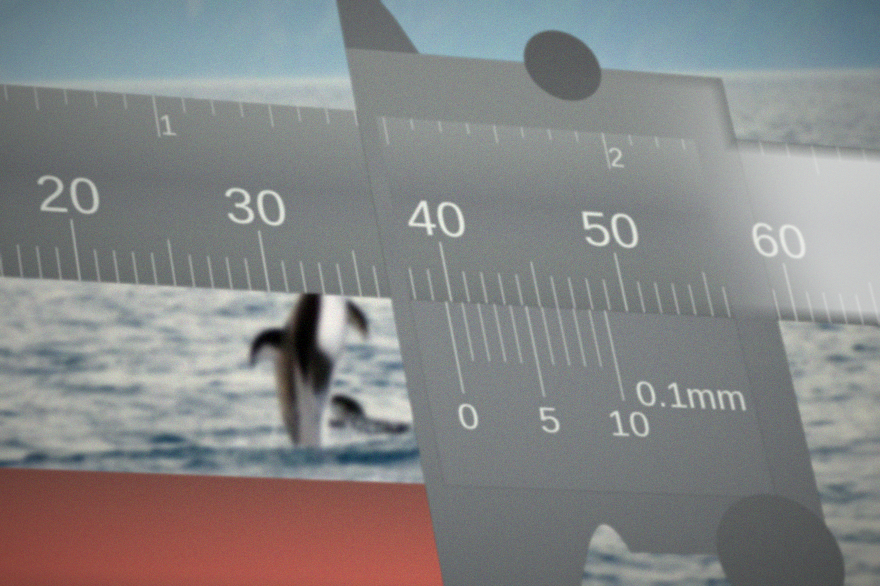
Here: 39.7
